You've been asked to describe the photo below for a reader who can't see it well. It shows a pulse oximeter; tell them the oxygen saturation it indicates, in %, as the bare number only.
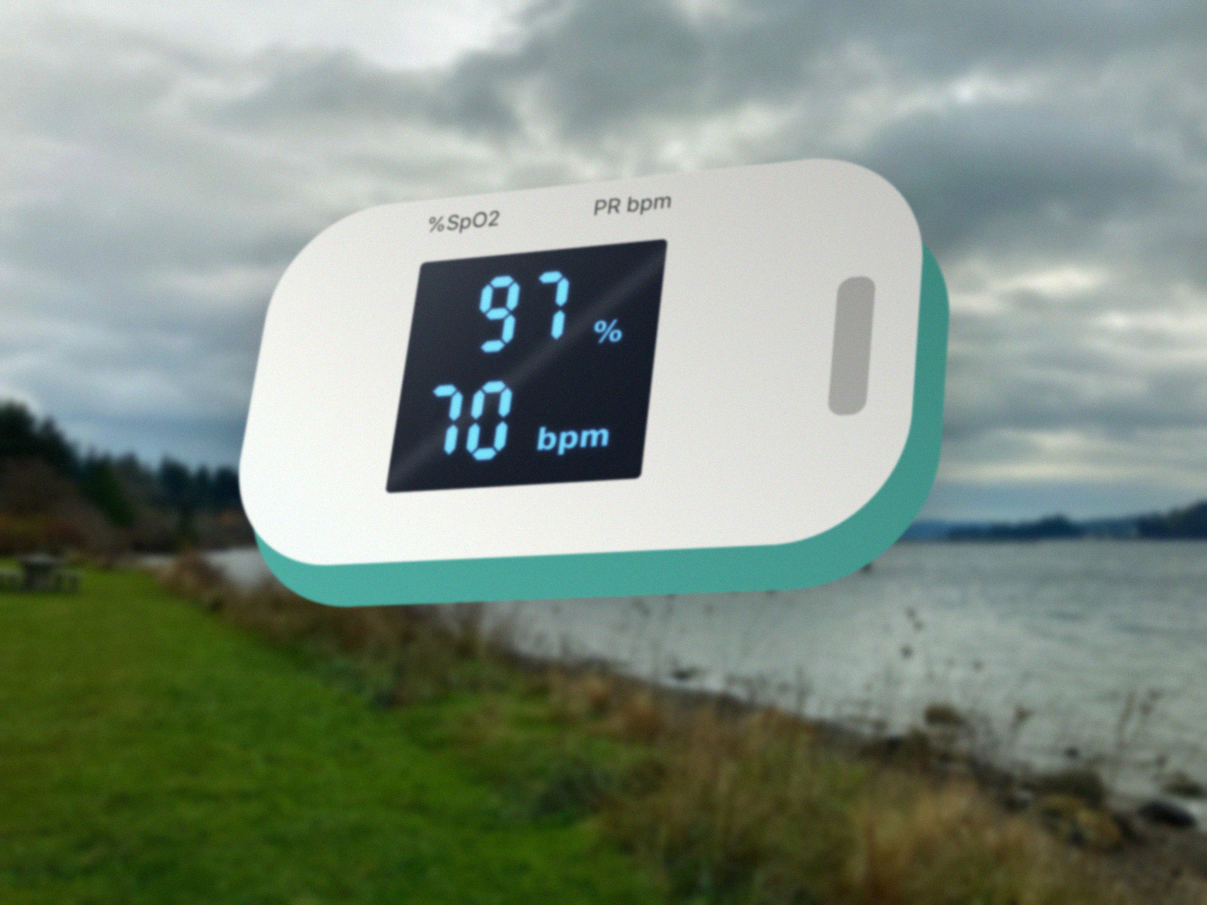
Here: 97
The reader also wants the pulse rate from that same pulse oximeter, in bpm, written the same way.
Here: 70
